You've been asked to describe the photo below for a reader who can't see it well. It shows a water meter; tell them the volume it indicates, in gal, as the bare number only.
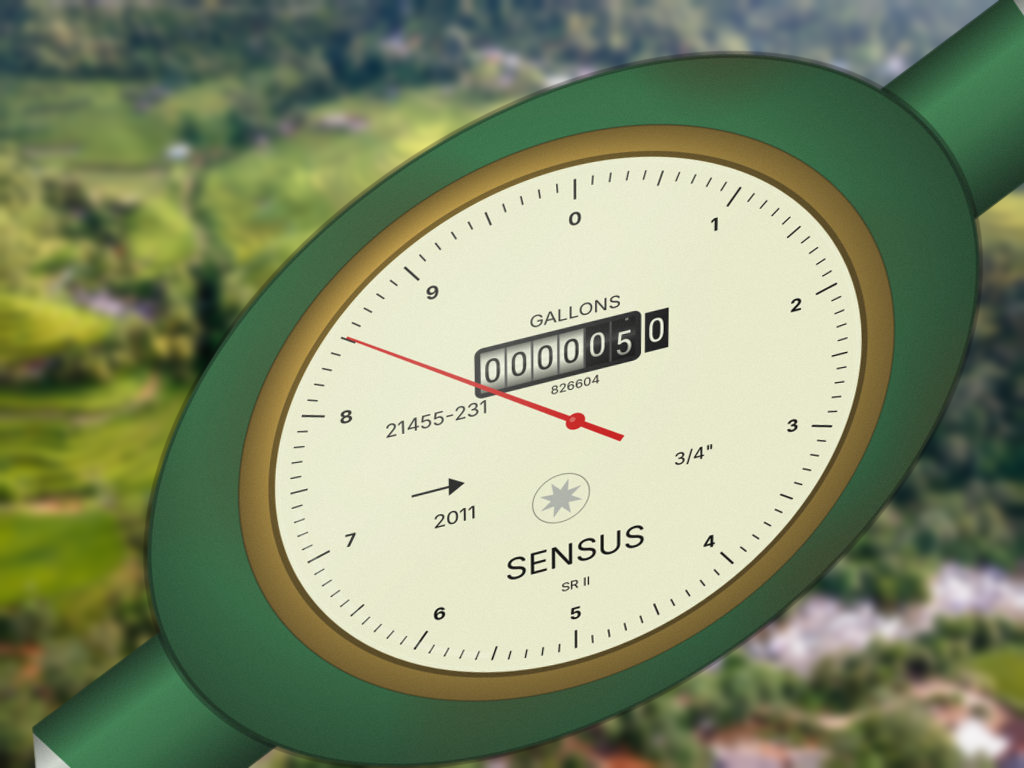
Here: 48.5
